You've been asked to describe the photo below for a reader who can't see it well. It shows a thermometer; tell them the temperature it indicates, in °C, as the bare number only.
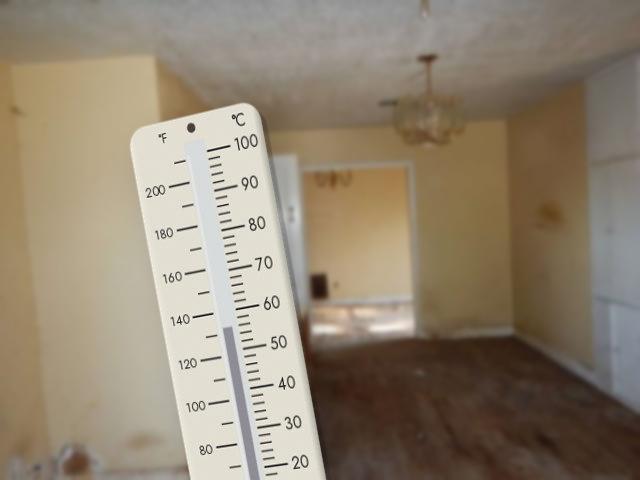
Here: 56
